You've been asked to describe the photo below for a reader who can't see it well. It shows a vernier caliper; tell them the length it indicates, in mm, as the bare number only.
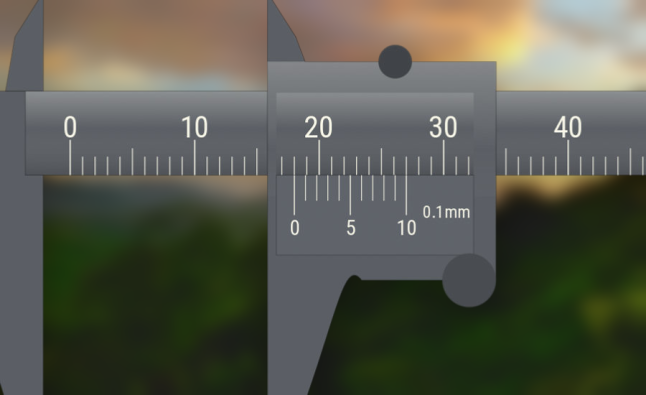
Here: 18.0
